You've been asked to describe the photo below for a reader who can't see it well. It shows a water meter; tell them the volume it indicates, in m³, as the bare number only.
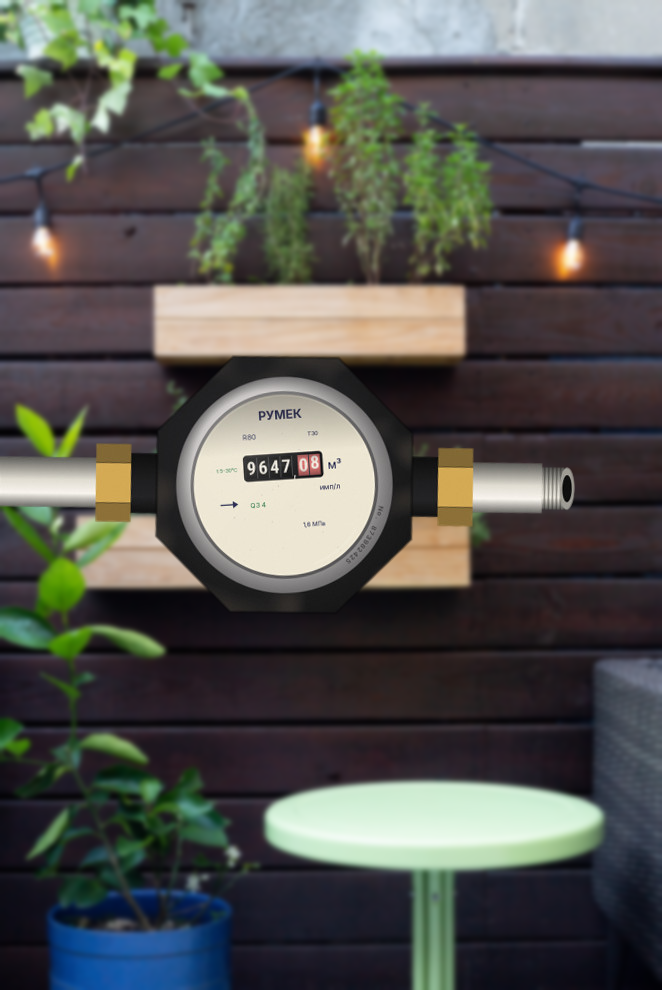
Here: 9647.08
